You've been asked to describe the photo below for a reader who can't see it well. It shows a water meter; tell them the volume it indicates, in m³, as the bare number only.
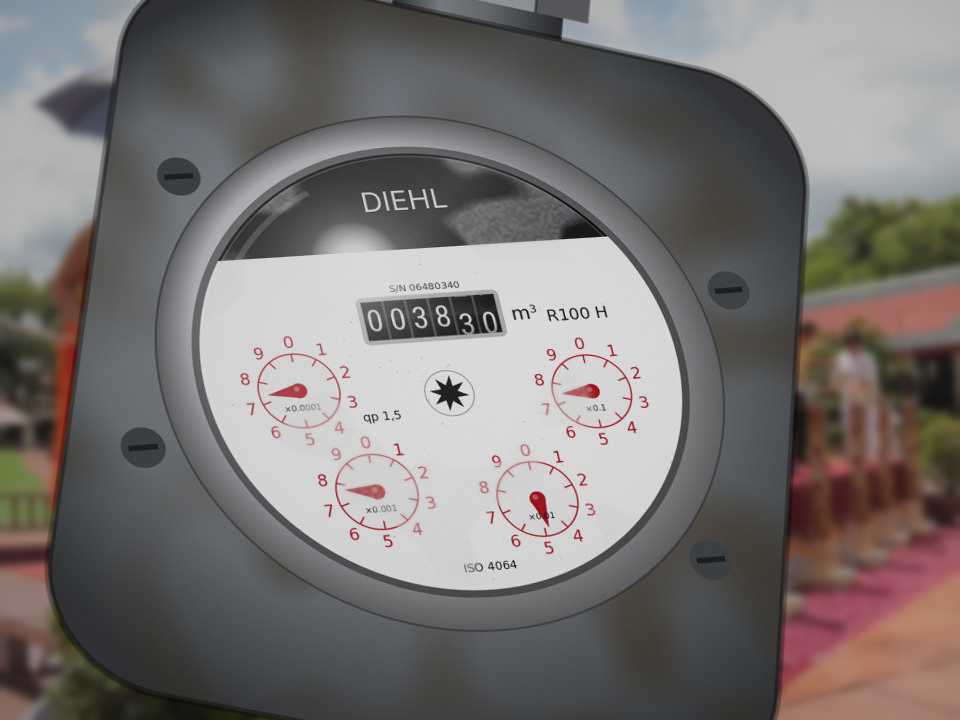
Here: 3829.7477
